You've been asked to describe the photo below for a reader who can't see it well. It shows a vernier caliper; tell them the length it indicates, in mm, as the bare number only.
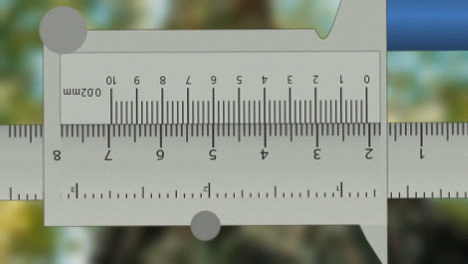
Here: 20.5
